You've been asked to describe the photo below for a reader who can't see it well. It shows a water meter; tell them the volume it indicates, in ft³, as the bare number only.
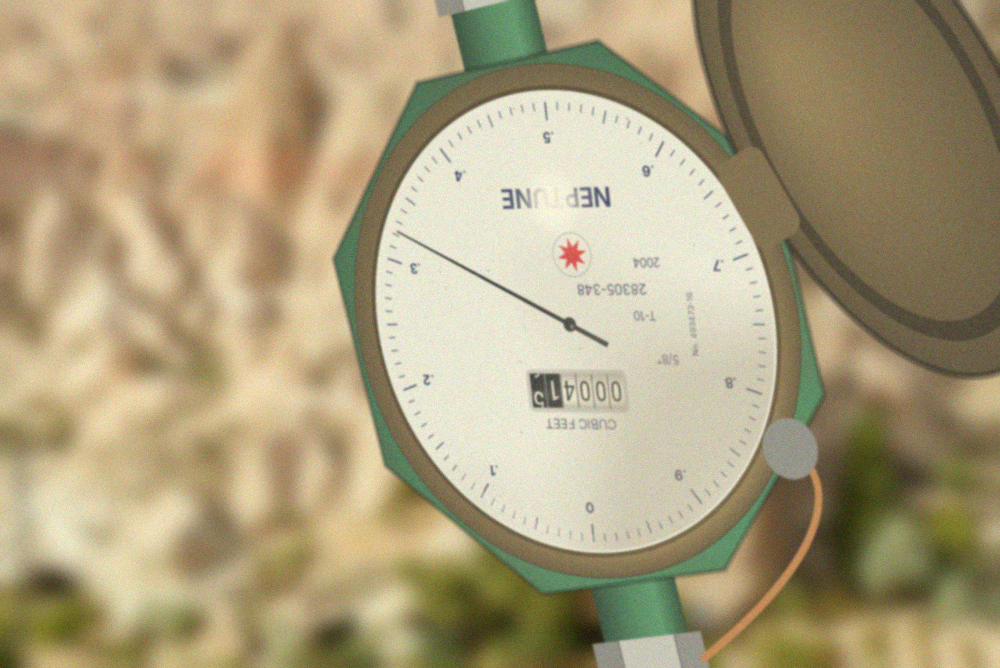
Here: 415.32
